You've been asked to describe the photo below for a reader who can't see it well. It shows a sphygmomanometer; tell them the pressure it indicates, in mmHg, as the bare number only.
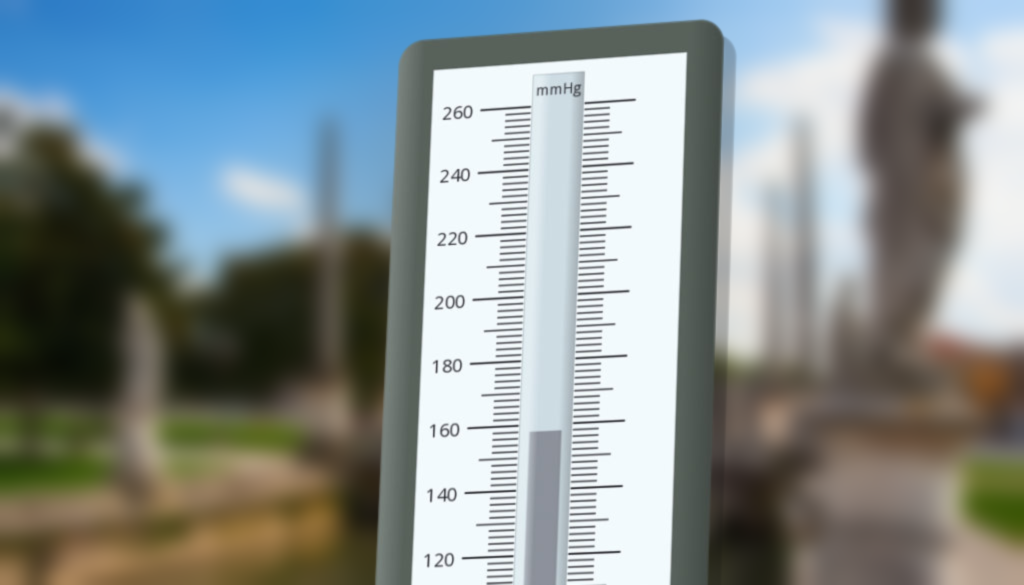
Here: 158
